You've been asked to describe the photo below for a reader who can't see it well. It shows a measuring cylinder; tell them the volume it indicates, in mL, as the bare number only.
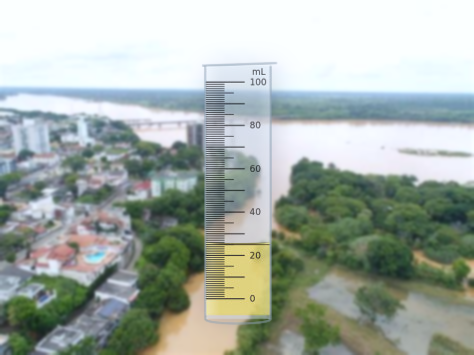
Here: 25
